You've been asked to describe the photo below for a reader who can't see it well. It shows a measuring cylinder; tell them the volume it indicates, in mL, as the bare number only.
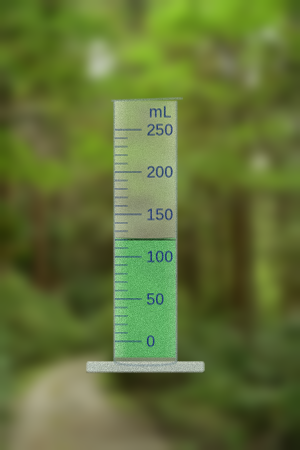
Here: 120
